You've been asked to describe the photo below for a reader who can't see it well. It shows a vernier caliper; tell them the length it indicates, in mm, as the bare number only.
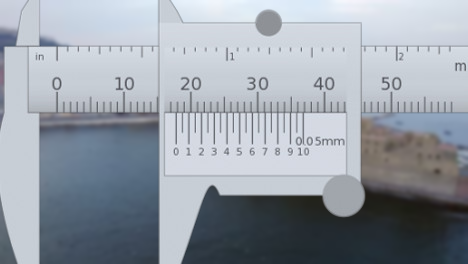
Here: 17.8
